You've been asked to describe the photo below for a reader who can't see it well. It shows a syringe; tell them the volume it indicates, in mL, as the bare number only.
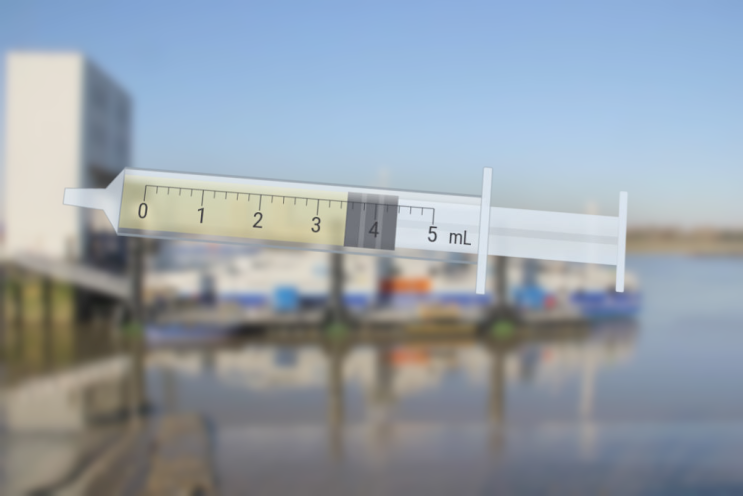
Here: 3.5
